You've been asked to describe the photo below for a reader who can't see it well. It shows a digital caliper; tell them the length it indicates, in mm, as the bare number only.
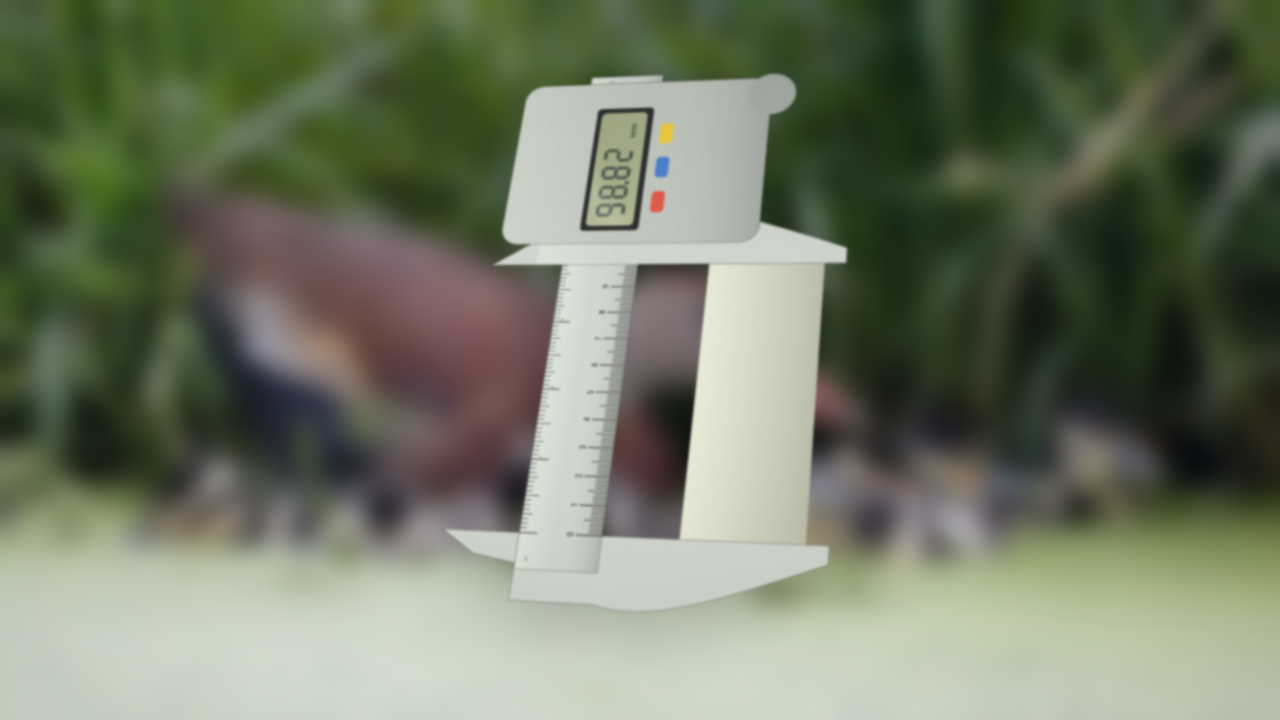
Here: 98.82
